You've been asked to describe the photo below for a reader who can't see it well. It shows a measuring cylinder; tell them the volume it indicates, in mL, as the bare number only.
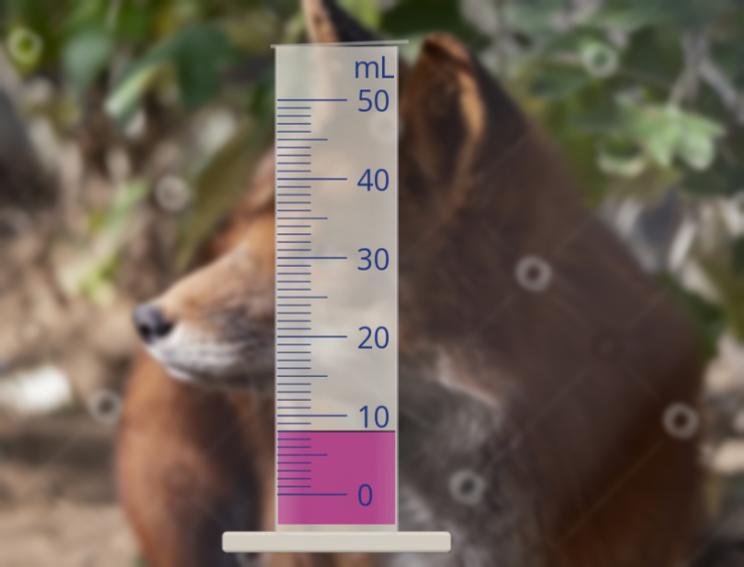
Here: 8
